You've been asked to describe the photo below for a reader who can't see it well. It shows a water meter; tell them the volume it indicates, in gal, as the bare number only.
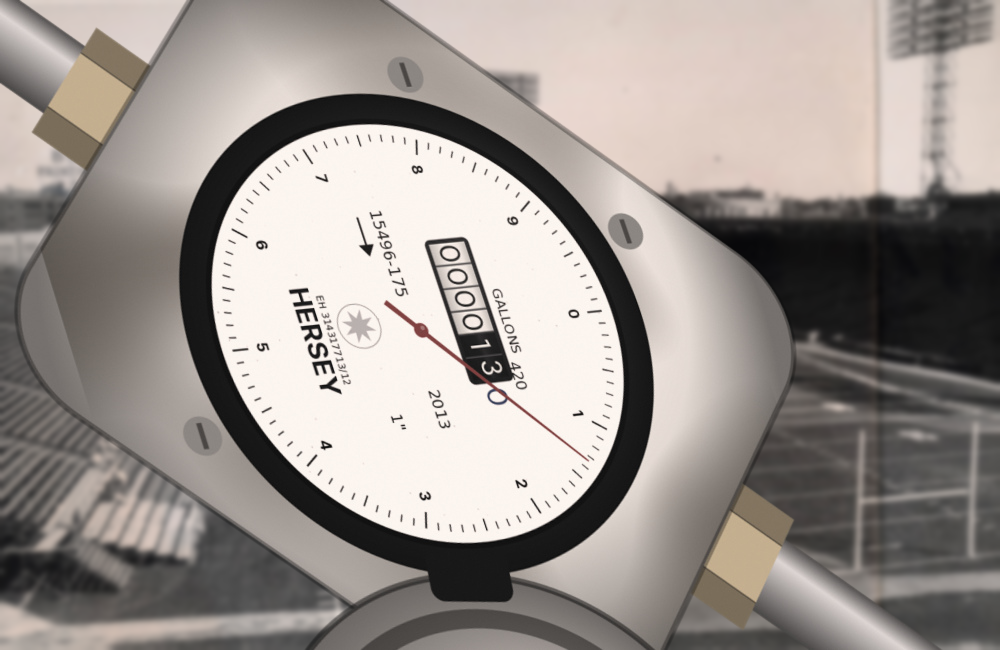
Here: 131.3
